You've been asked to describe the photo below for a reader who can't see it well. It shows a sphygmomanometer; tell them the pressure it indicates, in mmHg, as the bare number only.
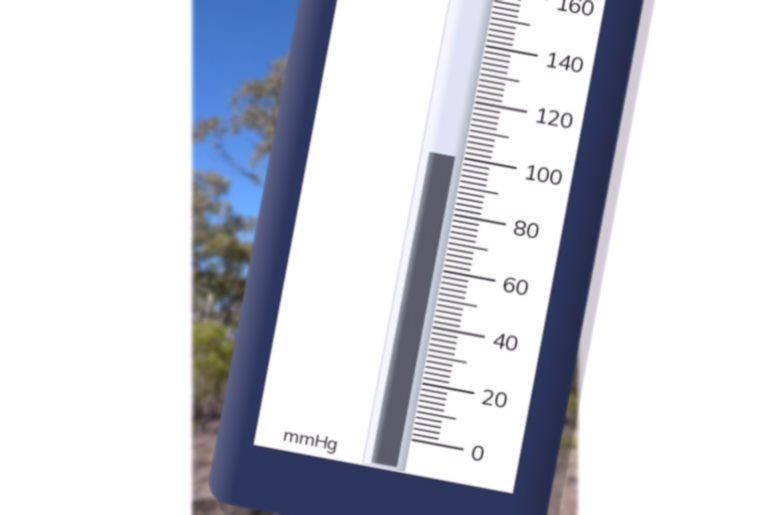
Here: 100
